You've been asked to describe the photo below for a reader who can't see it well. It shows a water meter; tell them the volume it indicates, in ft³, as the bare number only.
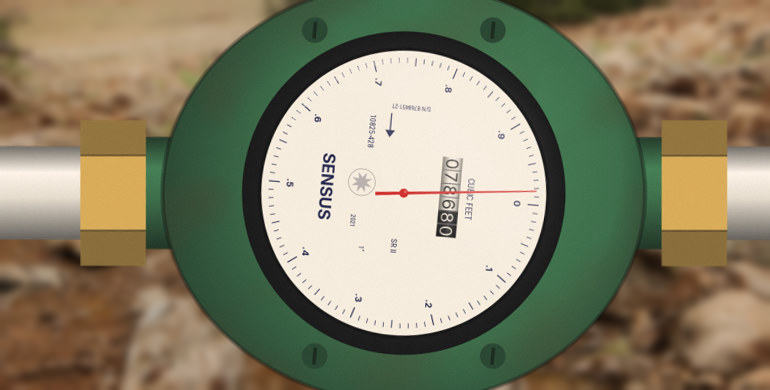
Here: 78679.98
